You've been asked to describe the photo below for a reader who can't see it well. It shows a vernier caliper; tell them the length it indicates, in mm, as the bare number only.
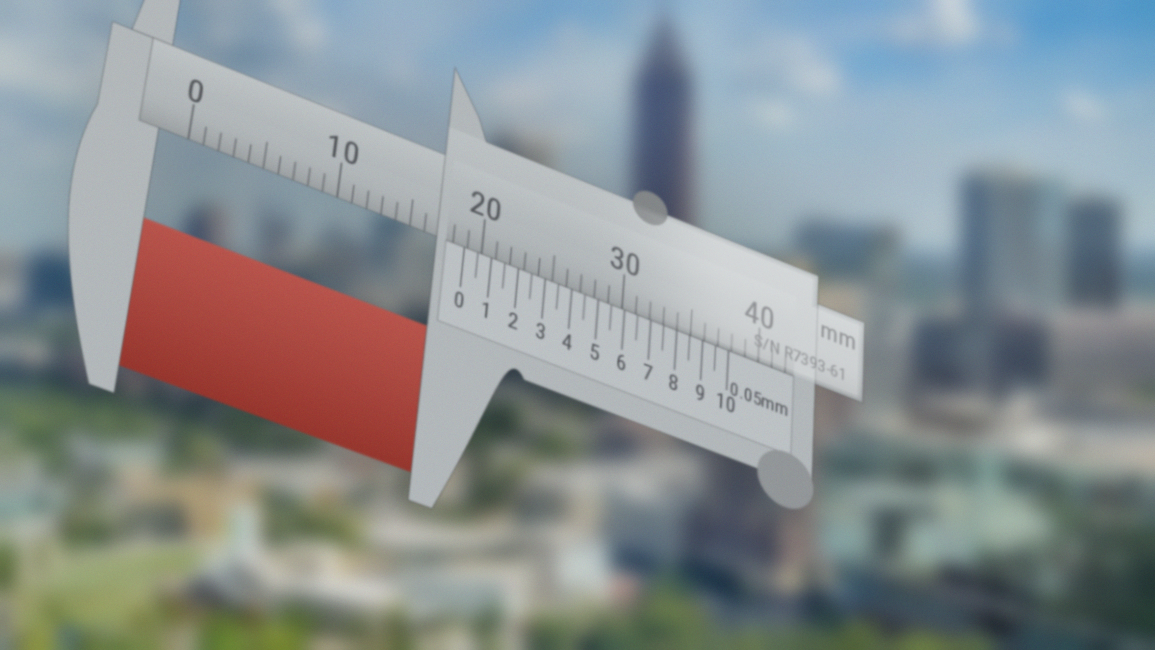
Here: 18.8
